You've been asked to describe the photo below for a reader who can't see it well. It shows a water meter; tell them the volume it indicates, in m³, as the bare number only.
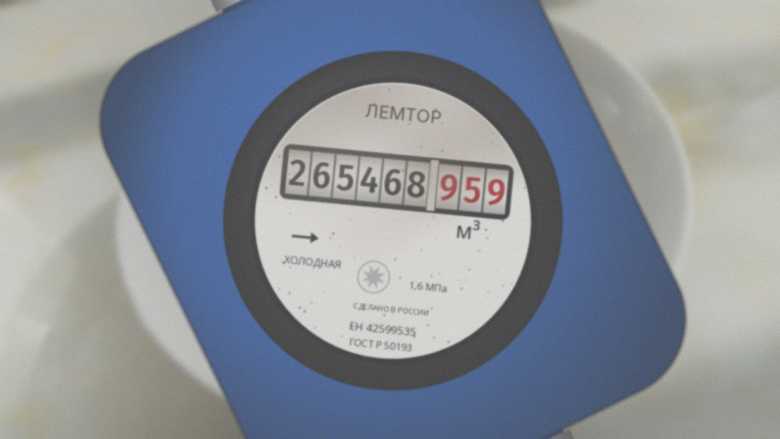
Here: 265468.959
